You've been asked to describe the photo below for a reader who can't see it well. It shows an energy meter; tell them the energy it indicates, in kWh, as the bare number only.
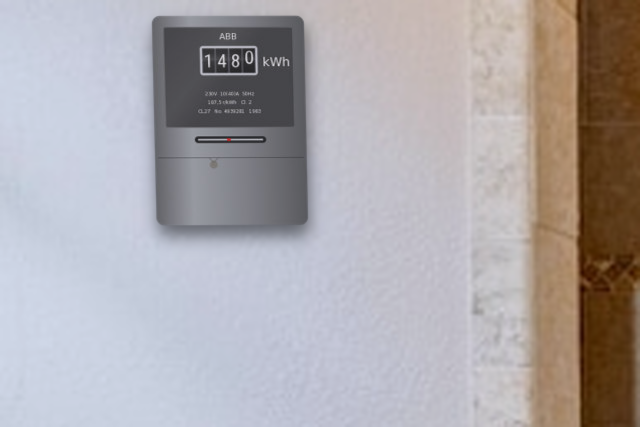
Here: 1480
